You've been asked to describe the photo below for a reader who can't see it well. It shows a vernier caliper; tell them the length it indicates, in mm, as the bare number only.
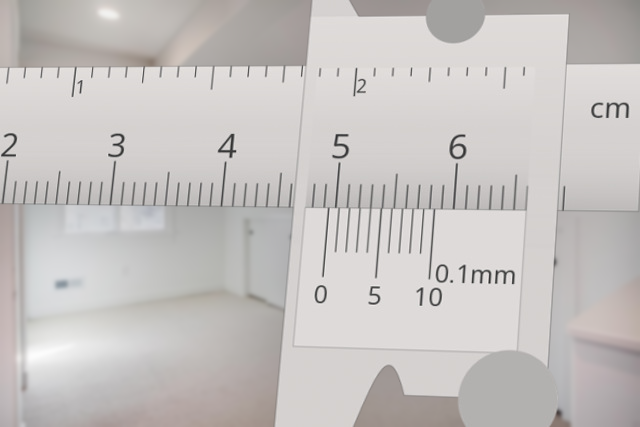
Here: 49.4
